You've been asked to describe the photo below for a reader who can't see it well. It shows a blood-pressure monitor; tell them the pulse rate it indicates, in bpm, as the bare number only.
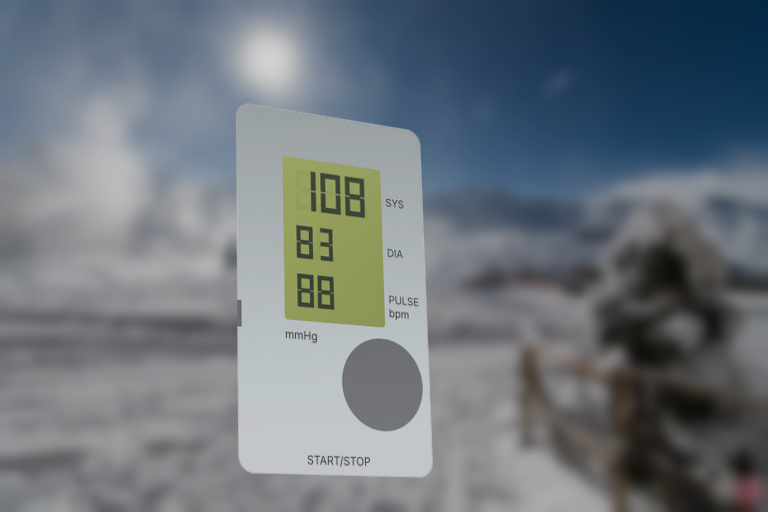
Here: 88
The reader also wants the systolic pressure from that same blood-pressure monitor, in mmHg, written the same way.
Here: 108
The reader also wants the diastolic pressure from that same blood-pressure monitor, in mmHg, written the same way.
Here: 83
